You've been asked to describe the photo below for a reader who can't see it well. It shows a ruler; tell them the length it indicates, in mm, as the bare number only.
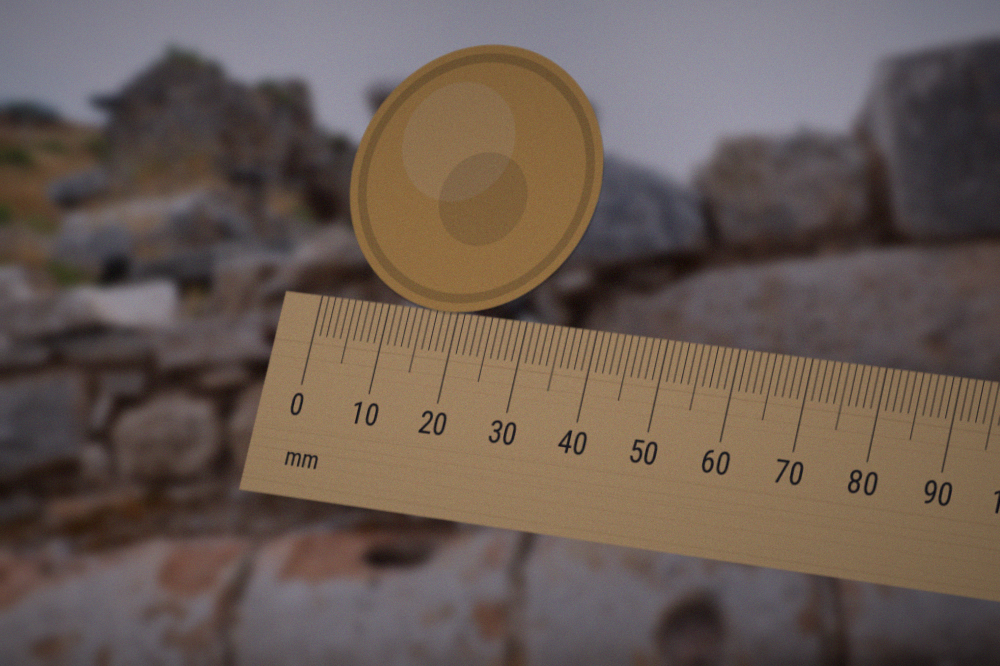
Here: 36
